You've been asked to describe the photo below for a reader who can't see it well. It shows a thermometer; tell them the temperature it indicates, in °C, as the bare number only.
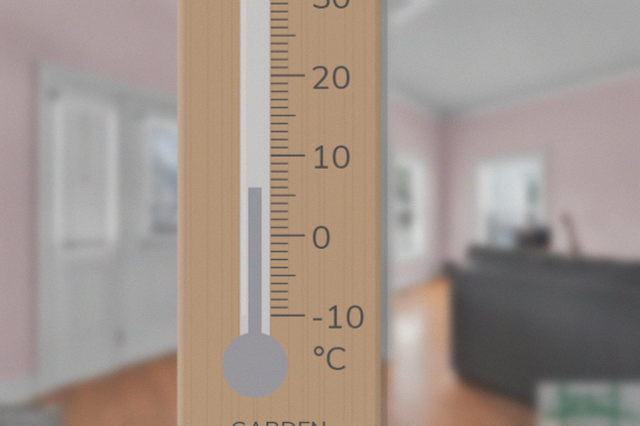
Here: 6
